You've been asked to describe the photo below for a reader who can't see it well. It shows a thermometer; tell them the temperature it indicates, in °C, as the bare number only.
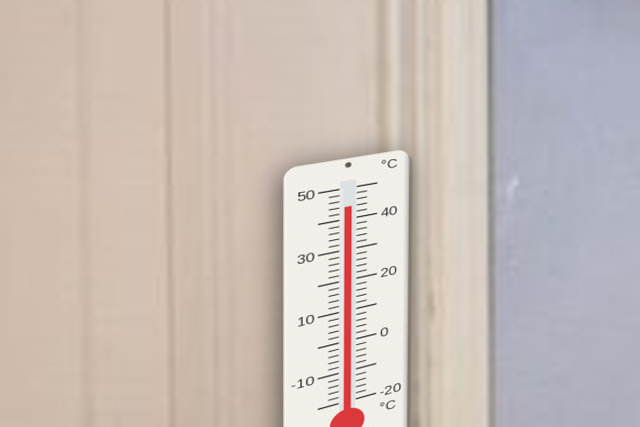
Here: 44
